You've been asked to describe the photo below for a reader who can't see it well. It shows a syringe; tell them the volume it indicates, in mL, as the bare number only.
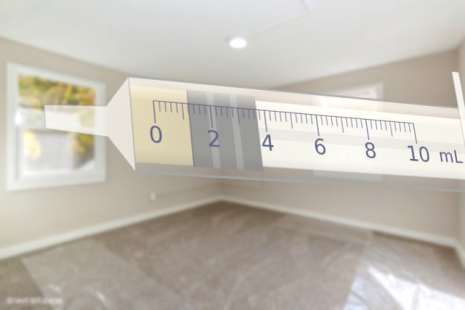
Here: 1.2
